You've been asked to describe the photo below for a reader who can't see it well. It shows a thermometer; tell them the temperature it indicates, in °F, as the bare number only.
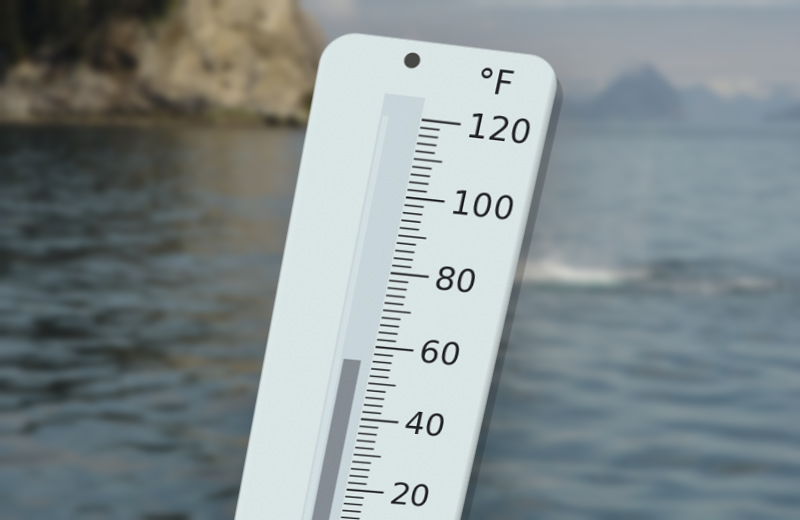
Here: 56
